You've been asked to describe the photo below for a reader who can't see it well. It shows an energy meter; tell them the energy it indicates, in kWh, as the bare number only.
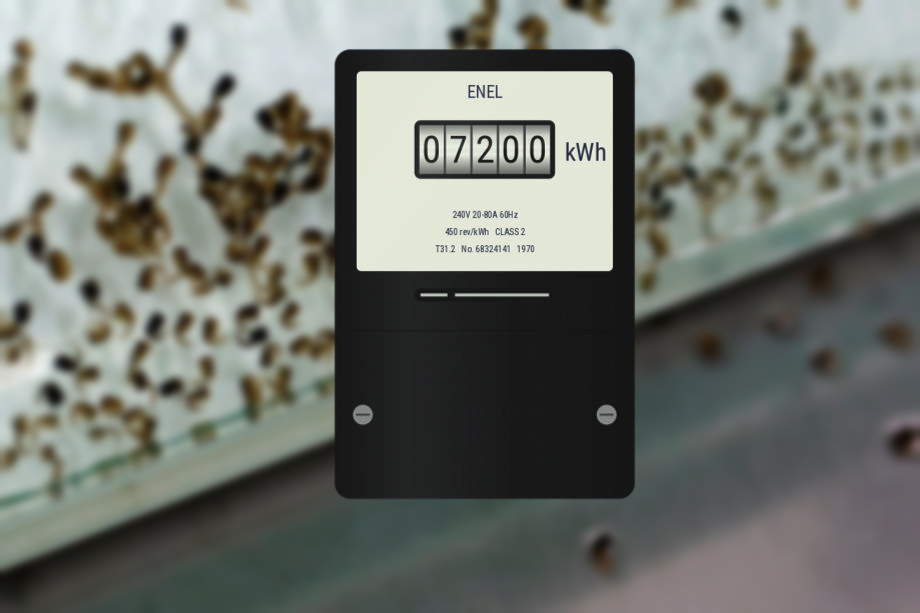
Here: 7200
